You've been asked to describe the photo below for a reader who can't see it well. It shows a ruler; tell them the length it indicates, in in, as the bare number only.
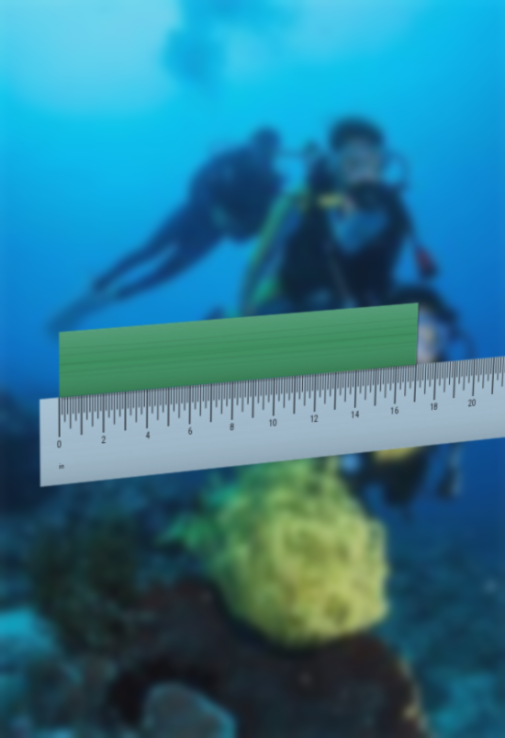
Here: 17
